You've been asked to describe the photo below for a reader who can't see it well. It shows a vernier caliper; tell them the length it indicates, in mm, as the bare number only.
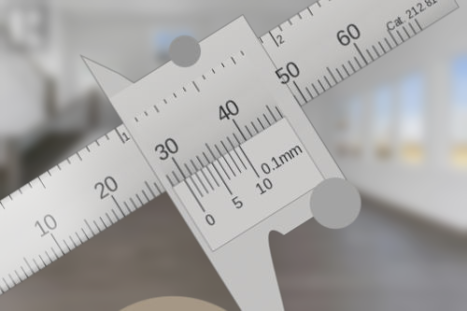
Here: 29.8
